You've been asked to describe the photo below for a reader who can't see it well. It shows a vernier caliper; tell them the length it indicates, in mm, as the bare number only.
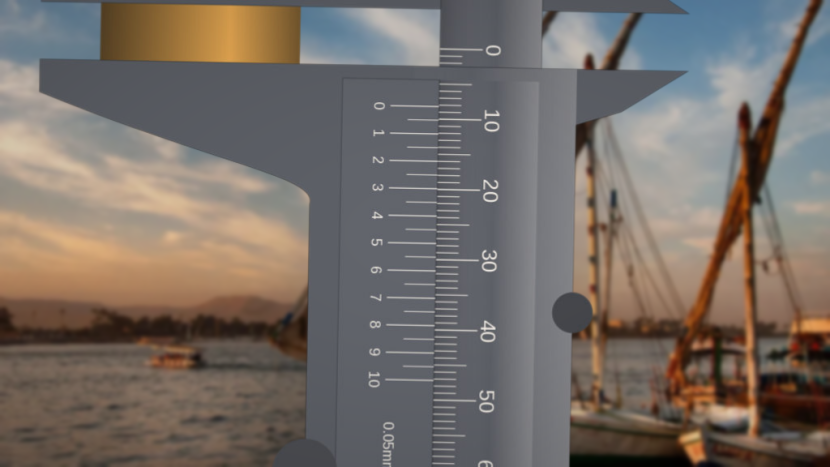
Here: 8.2
